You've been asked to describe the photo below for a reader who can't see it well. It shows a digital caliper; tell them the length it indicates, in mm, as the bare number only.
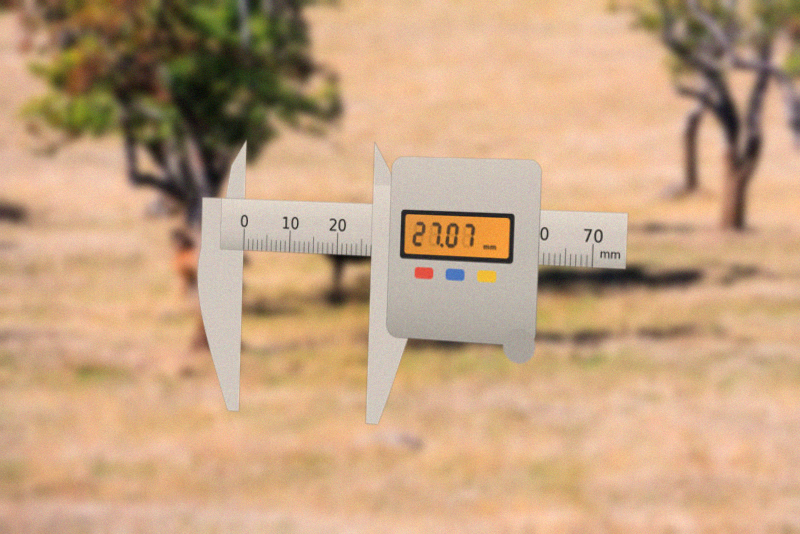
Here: 27.07
